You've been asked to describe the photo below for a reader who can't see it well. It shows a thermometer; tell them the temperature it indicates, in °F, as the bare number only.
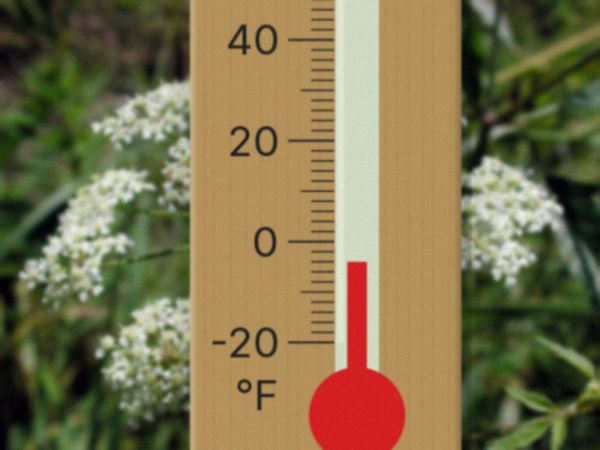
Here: -4
